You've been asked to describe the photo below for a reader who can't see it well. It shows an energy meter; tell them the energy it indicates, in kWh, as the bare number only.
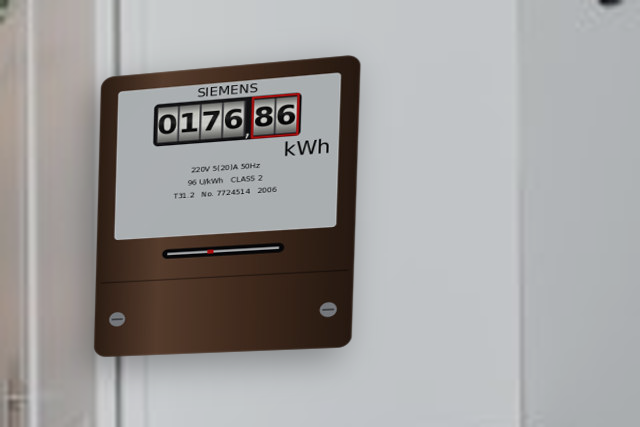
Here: 176.86
